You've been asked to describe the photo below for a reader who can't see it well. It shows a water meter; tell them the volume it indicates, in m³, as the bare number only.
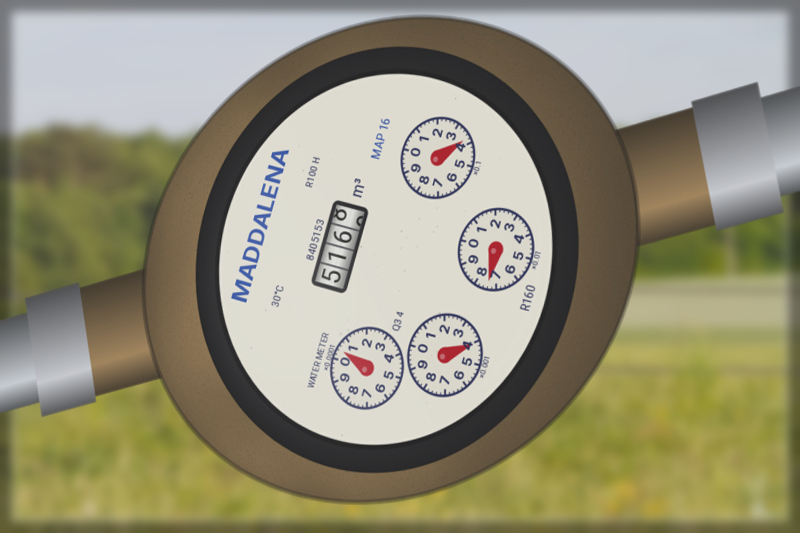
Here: 5168.3740
